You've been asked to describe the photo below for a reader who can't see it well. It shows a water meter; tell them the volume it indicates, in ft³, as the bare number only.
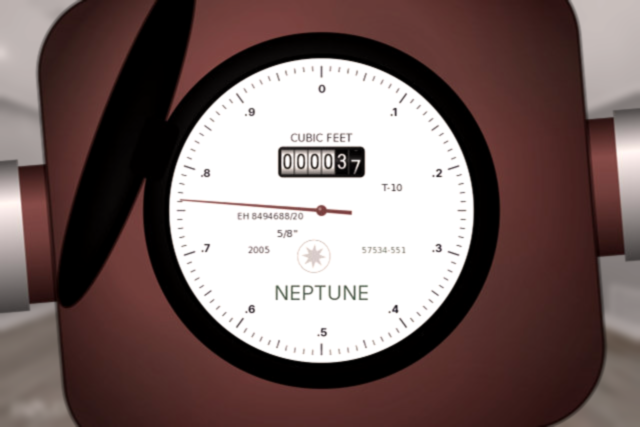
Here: 36.76
